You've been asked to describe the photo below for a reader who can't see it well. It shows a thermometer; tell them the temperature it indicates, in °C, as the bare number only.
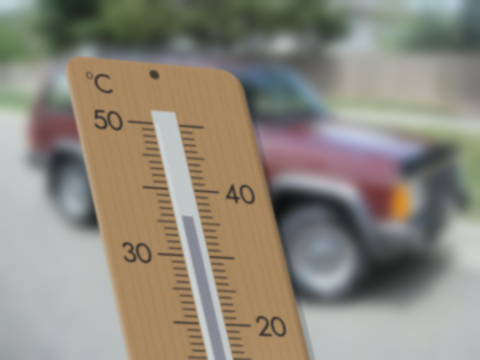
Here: 36
